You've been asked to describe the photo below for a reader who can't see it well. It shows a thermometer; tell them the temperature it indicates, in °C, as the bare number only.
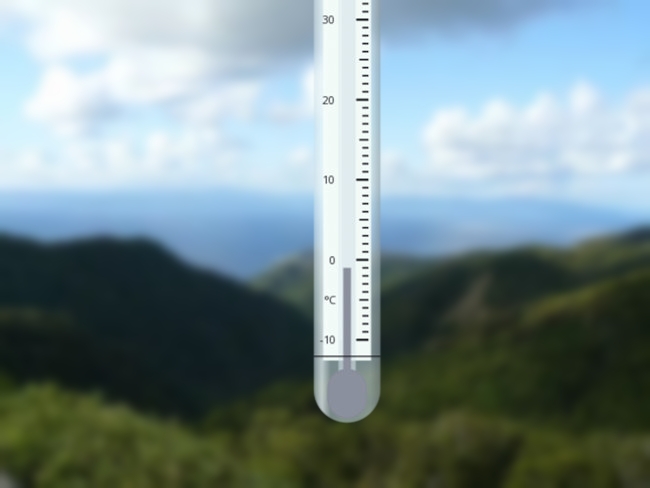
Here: -1
